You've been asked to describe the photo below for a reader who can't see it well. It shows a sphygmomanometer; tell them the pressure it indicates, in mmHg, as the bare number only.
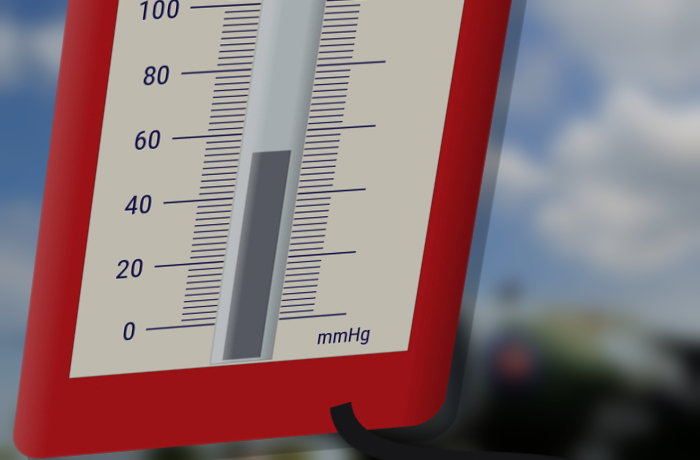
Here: 54
